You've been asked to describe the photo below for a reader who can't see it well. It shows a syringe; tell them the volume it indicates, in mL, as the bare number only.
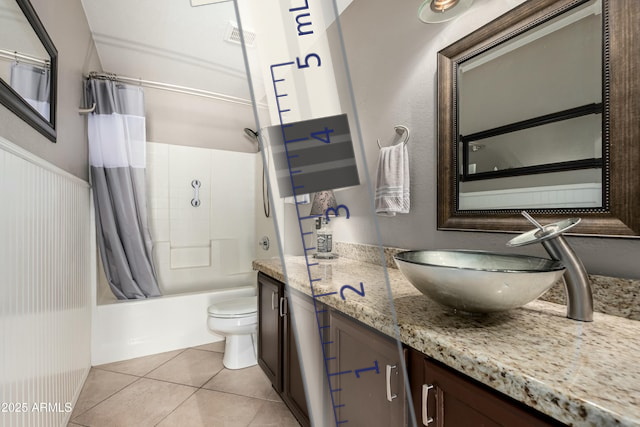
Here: 3.3
